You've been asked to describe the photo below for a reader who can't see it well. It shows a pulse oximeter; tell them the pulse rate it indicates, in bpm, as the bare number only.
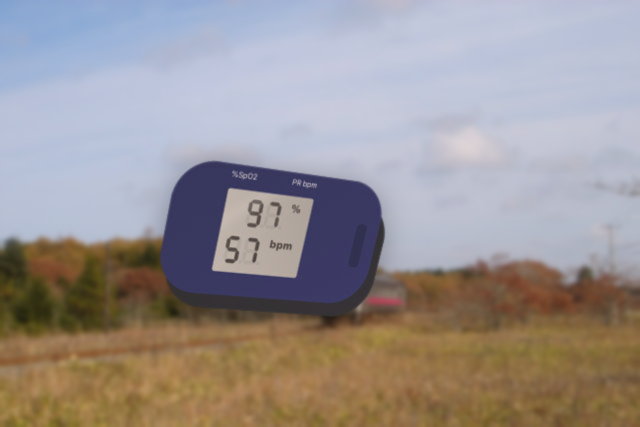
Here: 57
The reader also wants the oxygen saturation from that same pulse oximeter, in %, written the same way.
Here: 97
